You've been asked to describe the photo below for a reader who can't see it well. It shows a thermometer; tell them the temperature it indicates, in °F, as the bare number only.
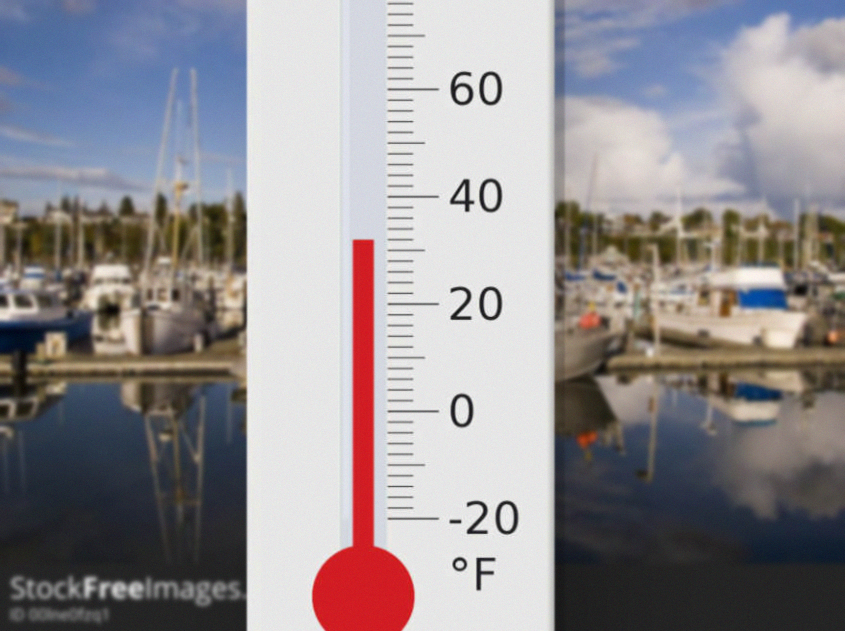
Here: 32
